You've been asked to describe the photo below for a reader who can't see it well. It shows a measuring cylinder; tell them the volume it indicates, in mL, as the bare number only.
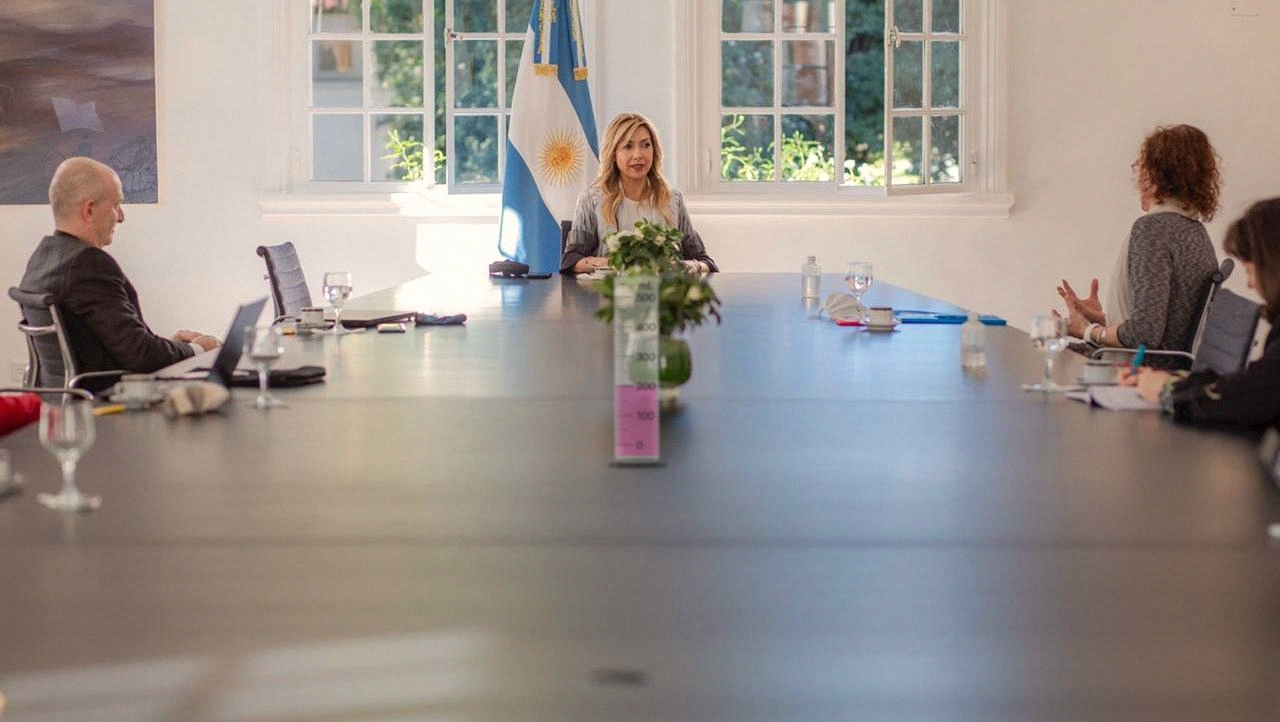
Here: 200
